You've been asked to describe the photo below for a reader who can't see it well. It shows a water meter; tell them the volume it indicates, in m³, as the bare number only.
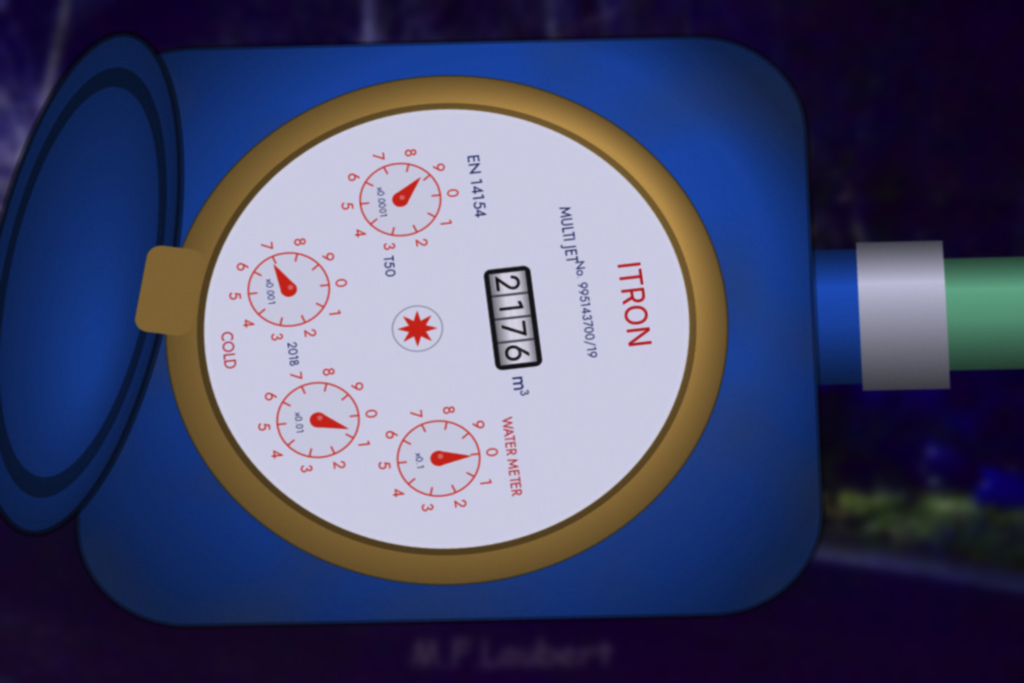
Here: 2176.0068
